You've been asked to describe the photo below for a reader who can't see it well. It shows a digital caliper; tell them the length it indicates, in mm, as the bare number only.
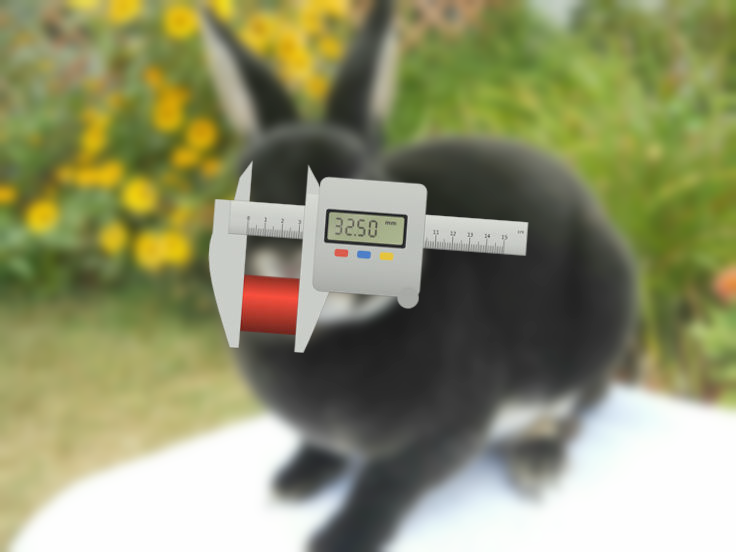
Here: 32.50
